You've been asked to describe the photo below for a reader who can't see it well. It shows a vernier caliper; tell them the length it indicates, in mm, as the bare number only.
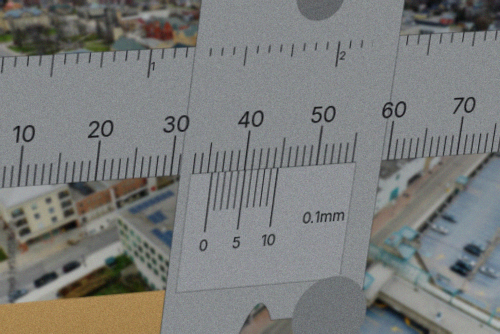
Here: 35.6
